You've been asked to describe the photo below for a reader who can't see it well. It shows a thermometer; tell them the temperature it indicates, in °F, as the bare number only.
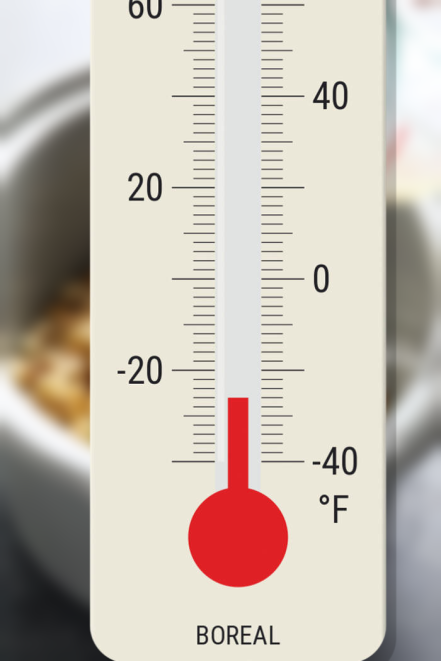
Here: -26
